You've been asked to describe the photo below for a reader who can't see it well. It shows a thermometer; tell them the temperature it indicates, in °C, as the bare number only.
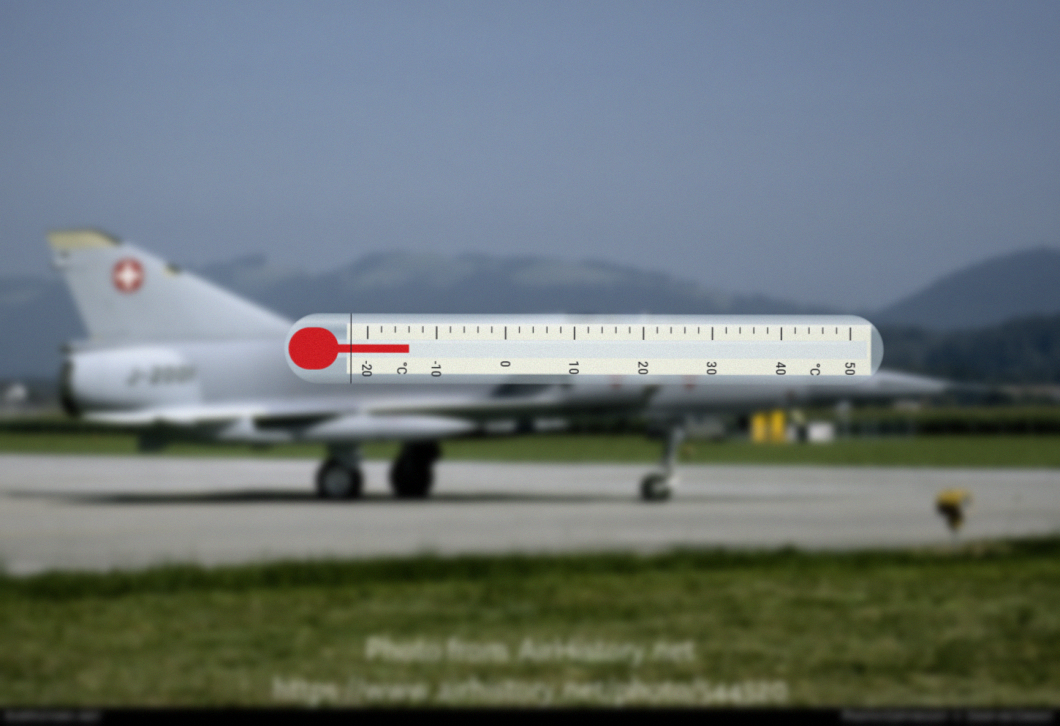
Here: -14
